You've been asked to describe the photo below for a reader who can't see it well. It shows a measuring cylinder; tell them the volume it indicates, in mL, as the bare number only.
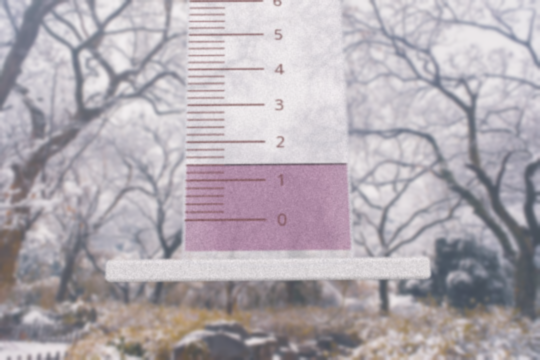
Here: 1.4
